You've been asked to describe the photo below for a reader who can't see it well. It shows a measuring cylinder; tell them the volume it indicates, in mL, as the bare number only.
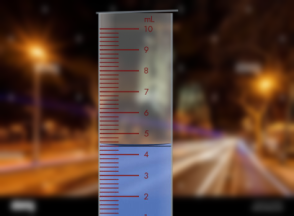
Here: 4.4
